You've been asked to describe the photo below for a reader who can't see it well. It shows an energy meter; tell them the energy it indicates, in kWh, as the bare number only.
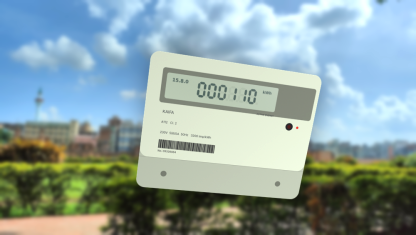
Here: 110
